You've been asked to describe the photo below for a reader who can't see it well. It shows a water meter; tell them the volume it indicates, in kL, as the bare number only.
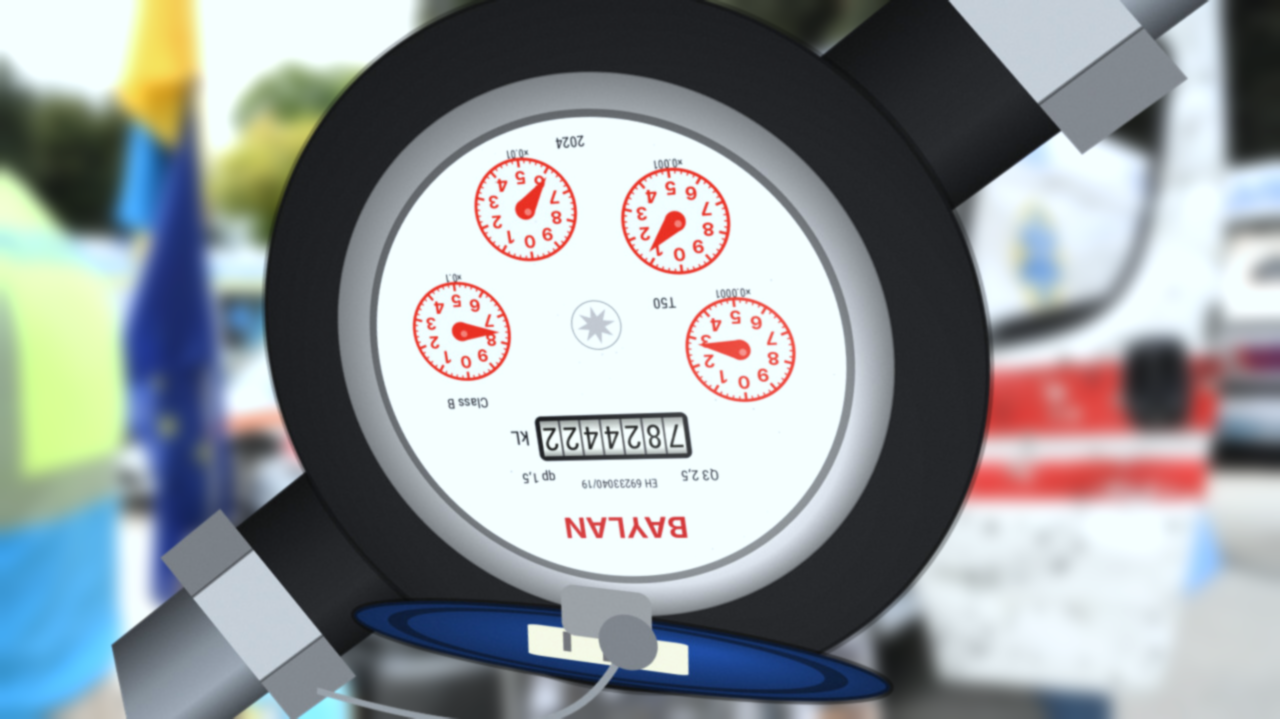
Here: 7824422.7612
